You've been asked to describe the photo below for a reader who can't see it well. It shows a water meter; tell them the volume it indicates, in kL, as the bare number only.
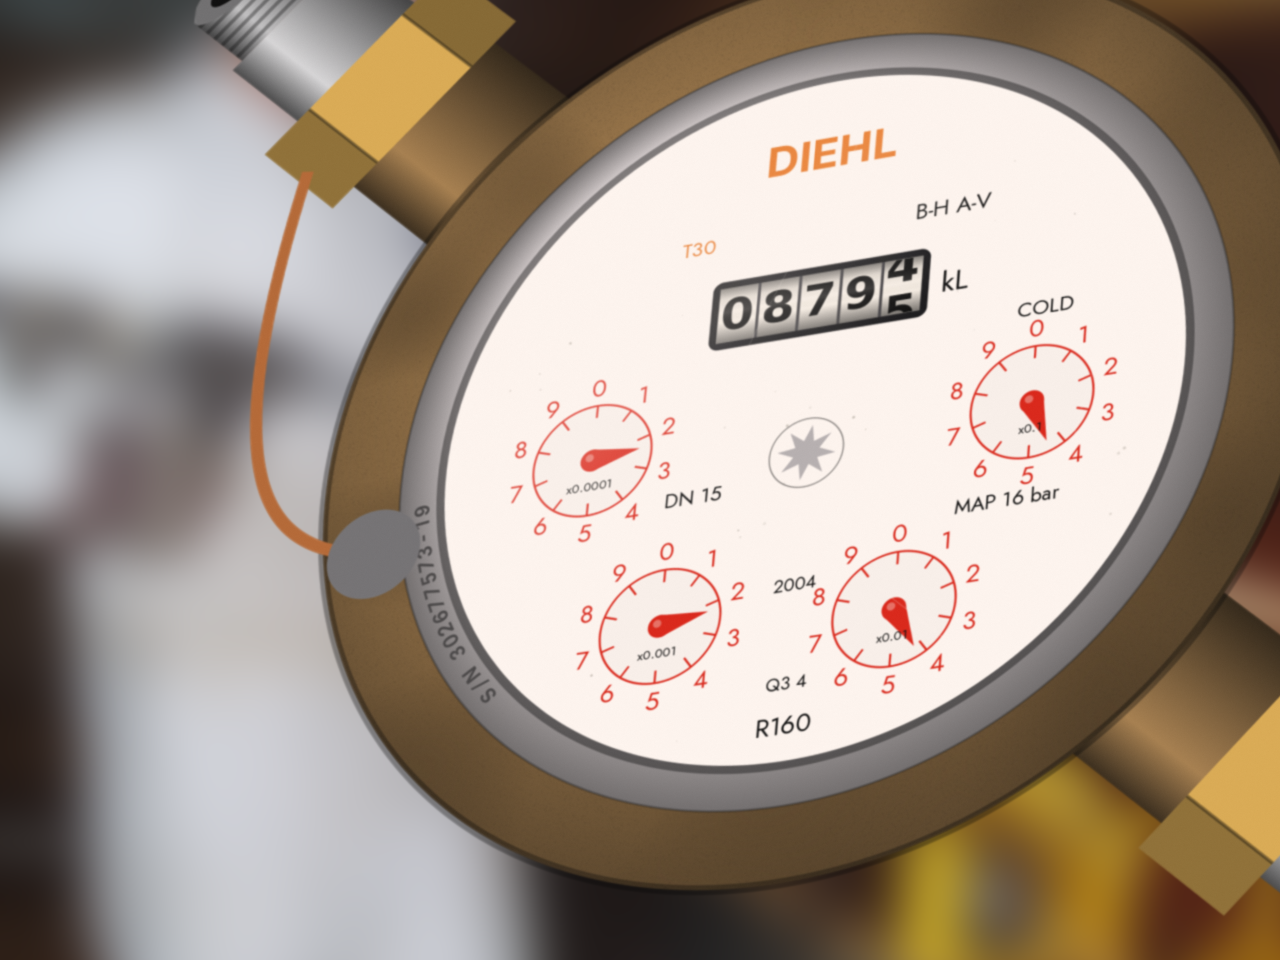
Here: 8794.4422
